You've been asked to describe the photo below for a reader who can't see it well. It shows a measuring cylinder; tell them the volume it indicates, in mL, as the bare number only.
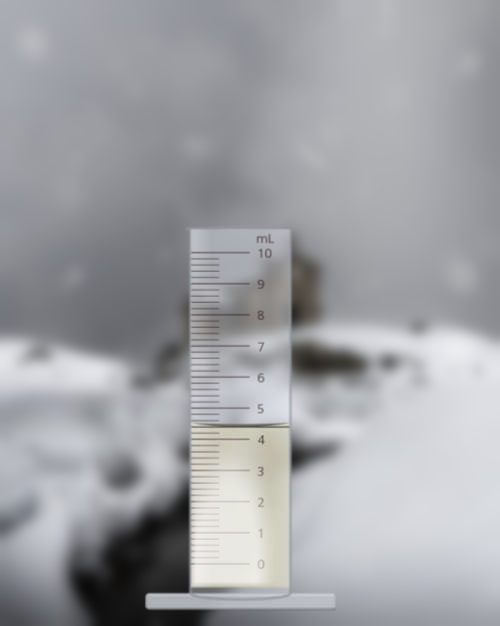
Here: 4.4
